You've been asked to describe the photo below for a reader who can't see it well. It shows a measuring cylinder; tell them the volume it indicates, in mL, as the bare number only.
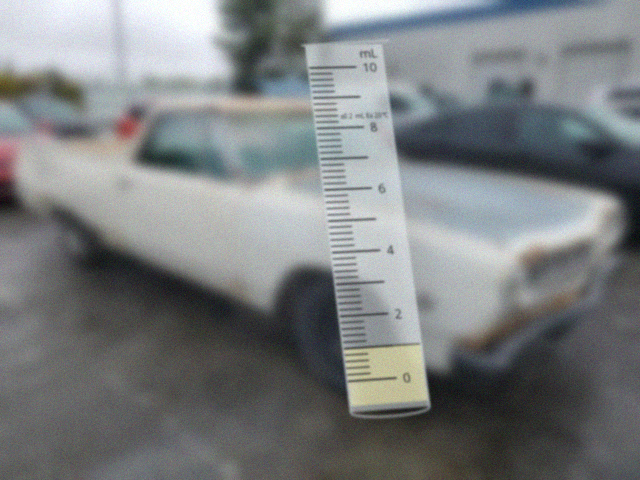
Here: 1
